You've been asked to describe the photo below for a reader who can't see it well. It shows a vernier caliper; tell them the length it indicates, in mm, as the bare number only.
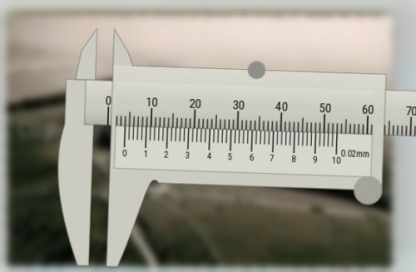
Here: 4.0
